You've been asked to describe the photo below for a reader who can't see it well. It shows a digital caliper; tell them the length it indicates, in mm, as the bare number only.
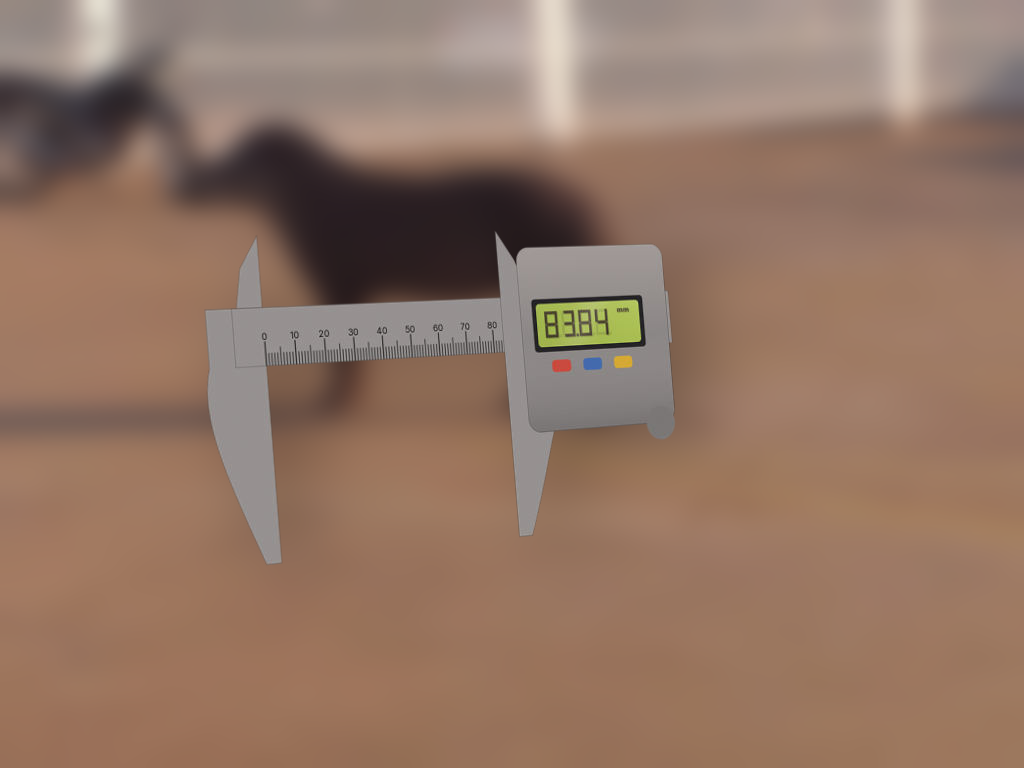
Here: 83.84
